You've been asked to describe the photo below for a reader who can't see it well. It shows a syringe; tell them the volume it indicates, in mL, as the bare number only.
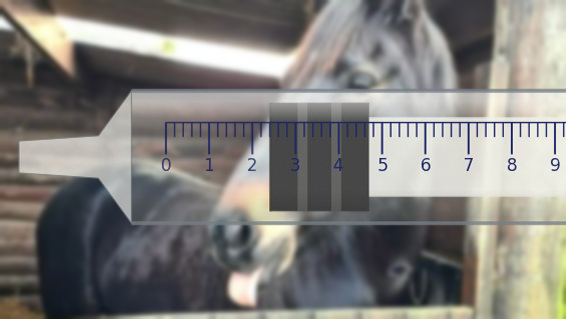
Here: 2.4
